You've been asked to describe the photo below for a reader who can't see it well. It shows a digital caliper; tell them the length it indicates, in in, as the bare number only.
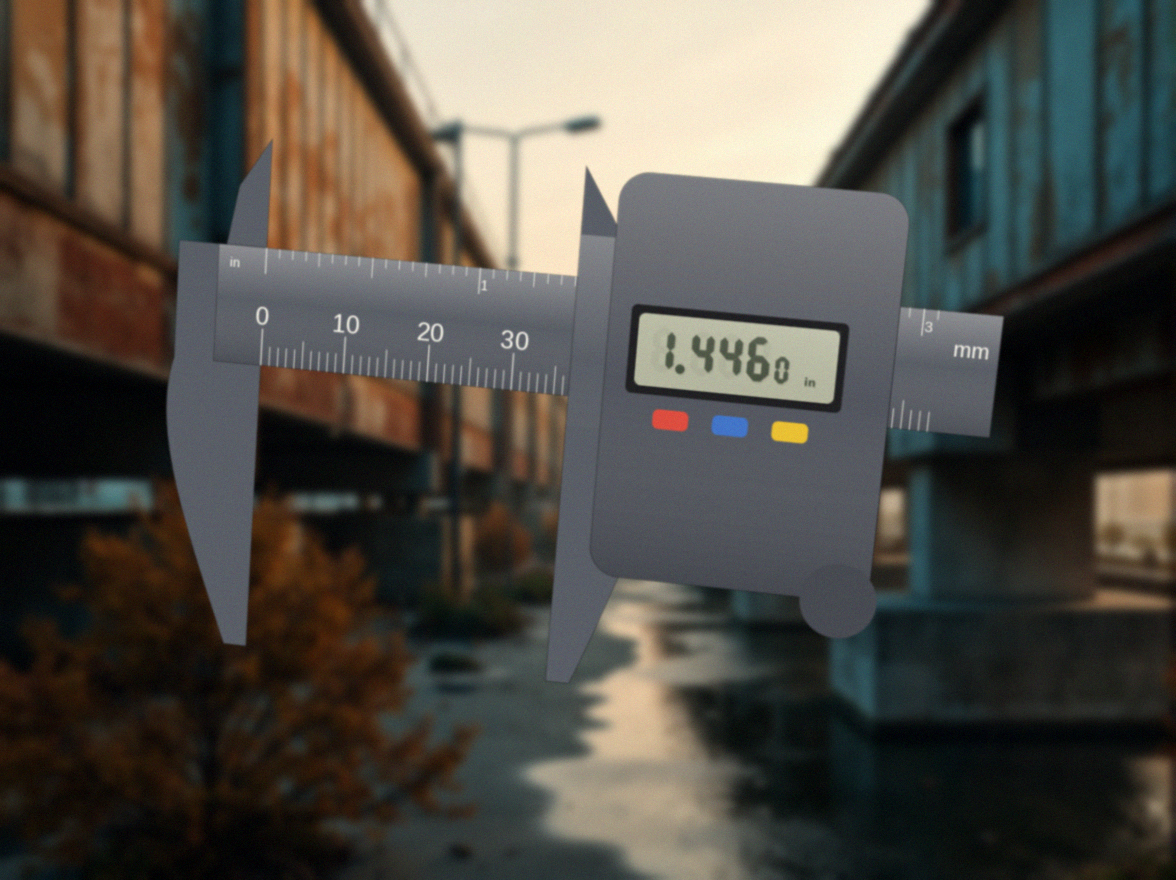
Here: 1.4460
